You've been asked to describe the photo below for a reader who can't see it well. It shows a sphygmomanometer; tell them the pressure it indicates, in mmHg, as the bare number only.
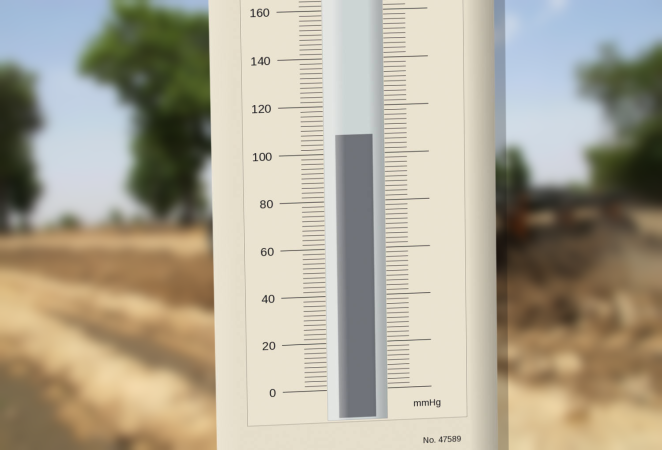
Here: 108
